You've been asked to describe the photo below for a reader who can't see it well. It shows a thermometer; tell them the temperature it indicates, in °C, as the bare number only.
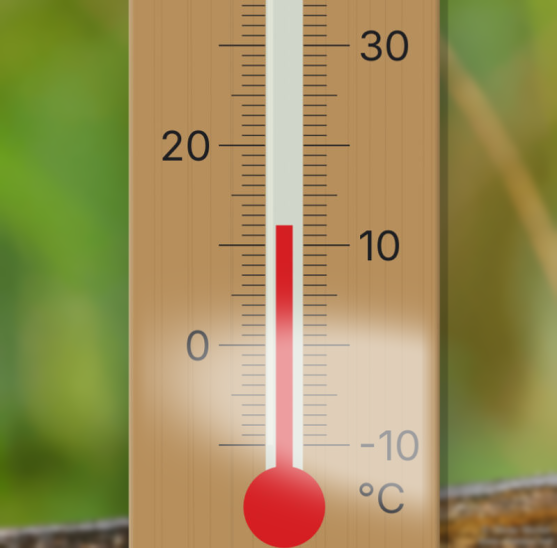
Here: 12
